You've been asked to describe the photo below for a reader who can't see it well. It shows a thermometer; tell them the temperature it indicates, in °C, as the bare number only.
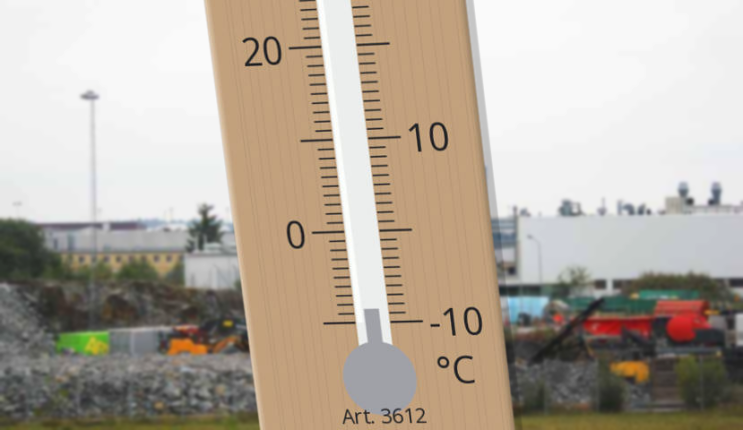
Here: -8.5
